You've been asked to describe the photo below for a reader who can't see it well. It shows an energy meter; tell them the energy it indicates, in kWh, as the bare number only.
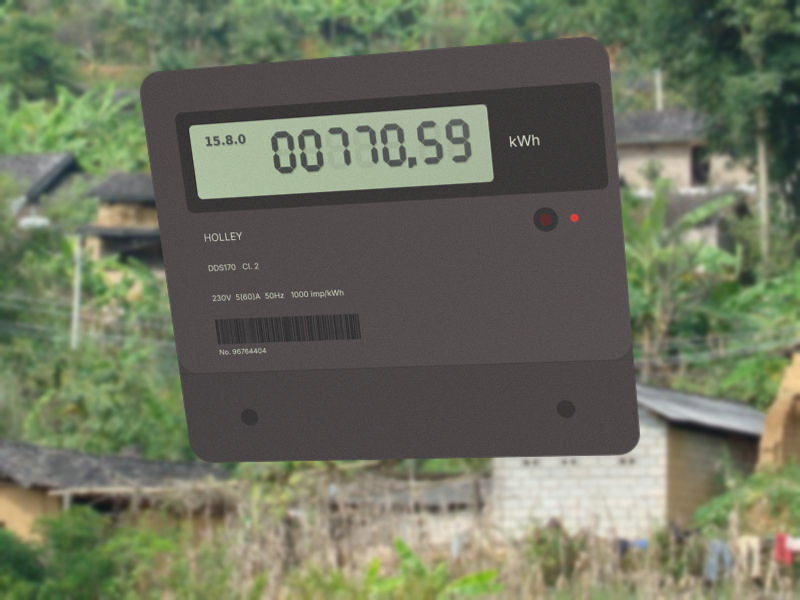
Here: 770.59
